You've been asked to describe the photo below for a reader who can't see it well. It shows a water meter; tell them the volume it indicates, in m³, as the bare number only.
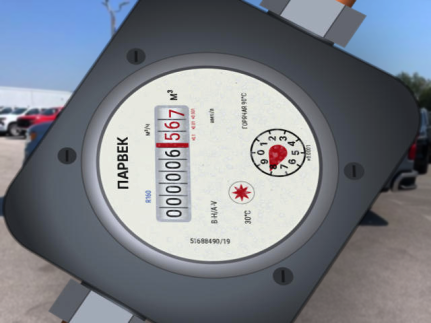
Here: 6.5668
